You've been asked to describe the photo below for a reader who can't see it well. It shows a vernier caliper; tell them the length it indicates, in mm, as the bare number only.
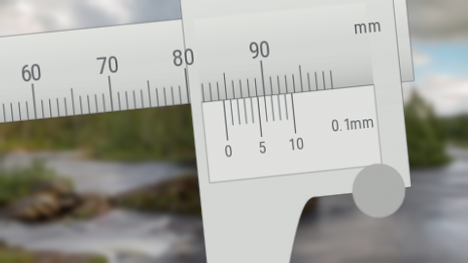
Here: 84.6
